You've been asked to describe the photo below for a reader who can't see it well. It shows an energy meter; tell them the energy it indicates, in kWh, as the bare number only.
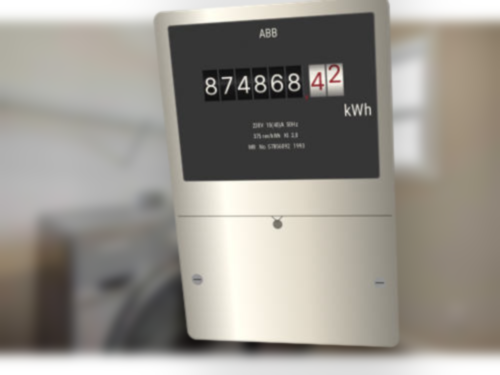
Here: 874868.42
